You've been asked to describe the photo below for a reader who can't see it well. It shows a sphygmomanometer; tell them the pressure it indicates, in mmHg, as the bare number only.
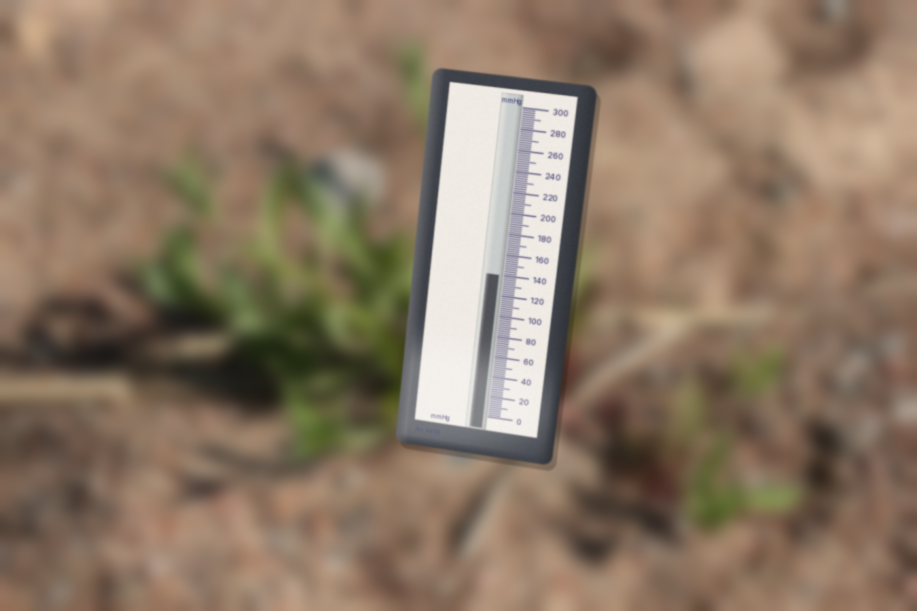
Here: 140
